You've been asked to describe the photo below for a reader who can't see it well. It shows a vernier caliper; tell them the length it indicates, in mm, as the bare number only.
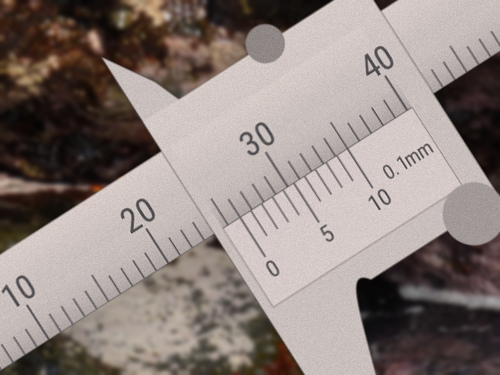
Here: 26.0
